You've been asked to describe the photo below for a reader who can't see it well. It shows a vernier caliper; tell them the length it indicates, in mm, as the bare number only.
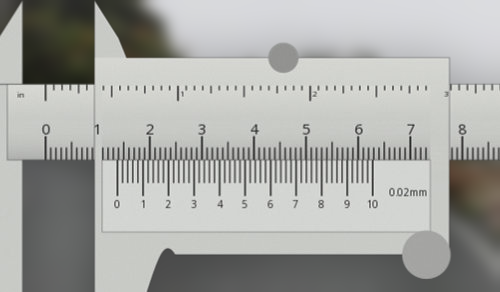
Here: 13.8
